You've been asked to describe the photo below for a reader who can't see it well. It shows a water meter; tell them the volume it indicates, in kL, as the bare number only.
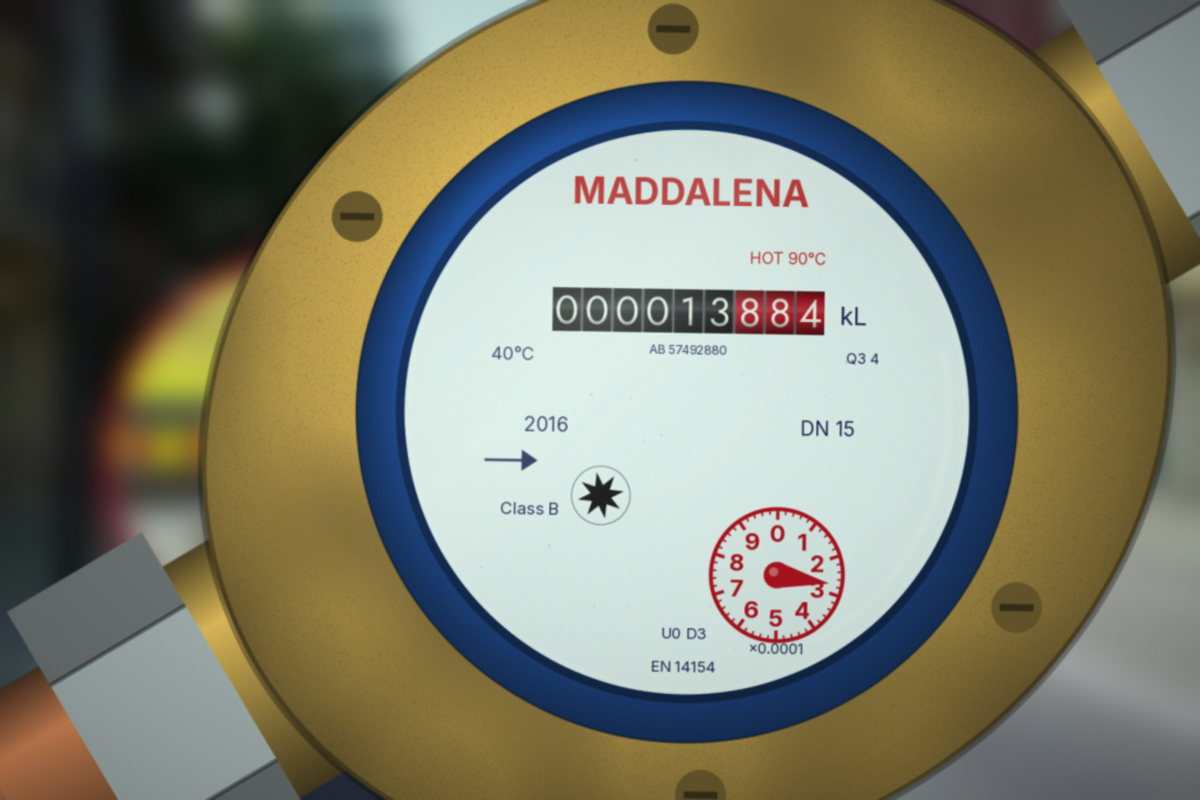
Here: 13.8842
